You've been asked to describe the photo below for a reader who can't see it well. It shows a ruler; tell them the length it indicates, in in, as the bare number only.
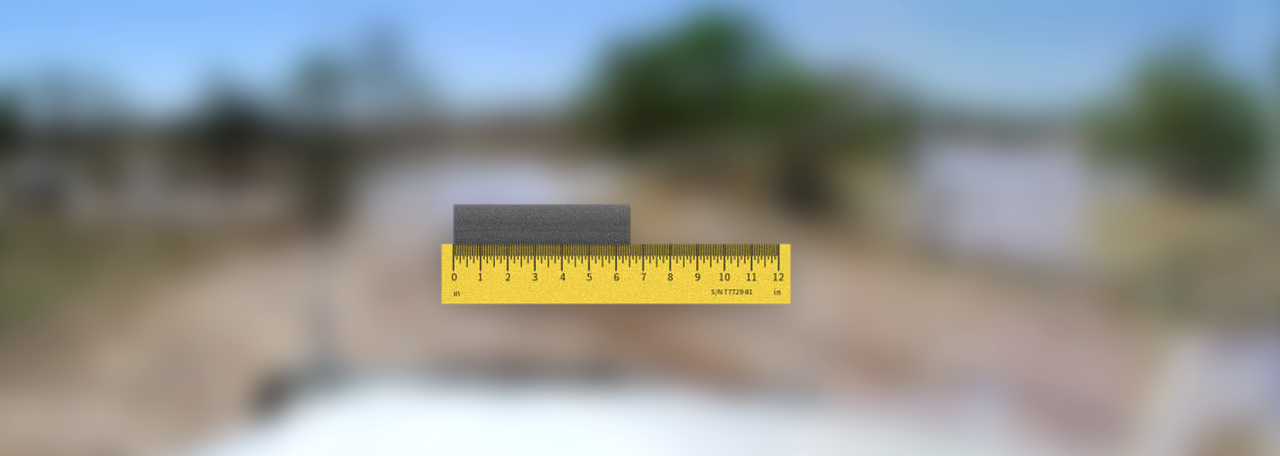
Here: 6.5
